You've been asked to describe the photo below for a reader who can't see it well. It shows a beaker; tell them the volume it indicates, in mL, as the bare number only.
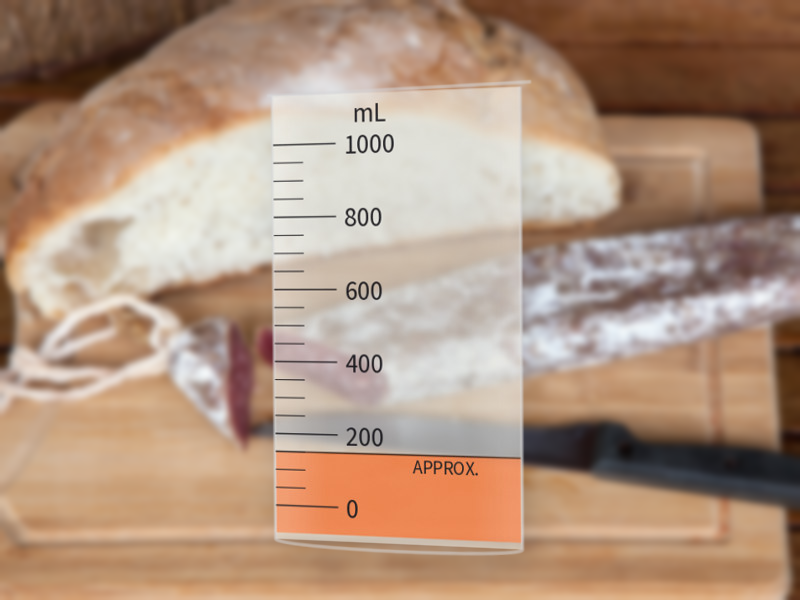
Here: 150
